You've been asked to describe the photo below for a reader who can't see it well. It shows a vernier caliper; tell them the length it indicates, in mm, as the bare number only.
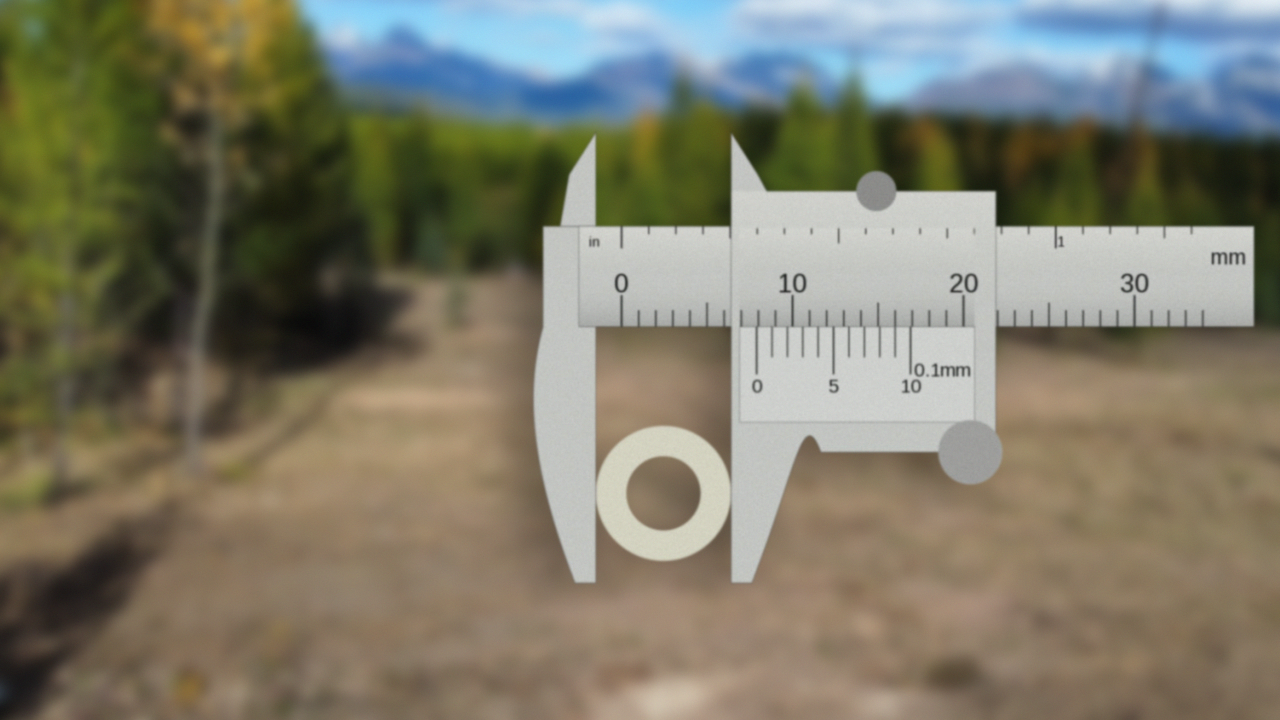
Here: 7.9
